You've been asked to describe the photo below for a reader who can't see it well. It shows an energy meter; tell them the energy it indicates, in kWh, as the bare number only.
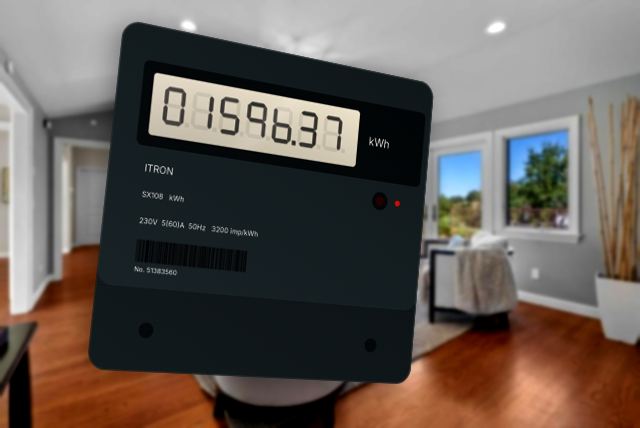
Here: 1596.37
